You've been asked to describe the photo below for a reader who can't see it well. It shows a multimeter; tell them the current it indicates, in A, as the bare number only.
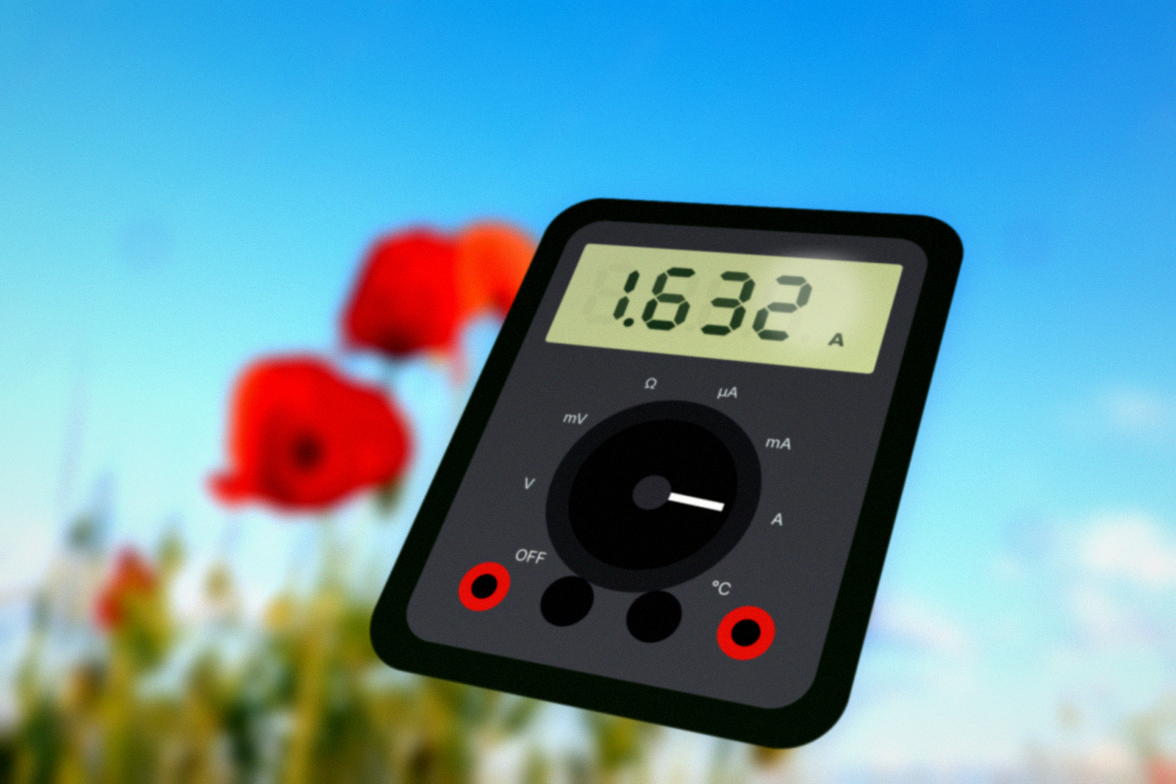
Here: 1.632
